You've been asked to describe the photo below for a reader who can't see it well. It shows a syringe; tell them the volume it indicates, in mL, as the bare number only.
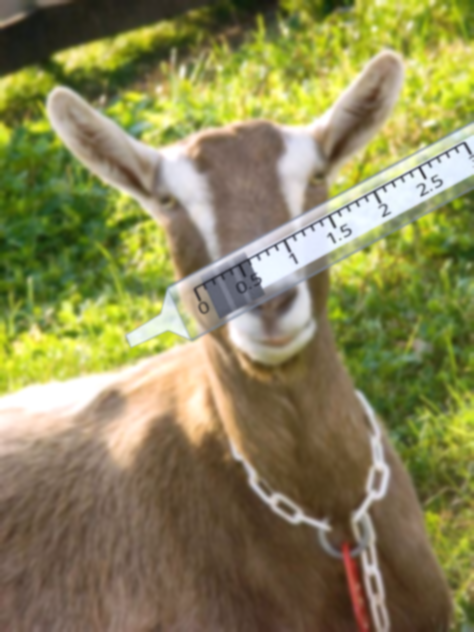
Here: 0.1
